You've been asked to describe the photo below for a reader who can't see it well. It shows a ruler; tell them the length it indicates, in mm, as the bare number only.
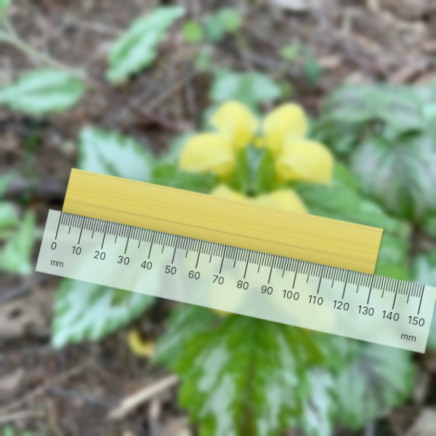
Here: 130
